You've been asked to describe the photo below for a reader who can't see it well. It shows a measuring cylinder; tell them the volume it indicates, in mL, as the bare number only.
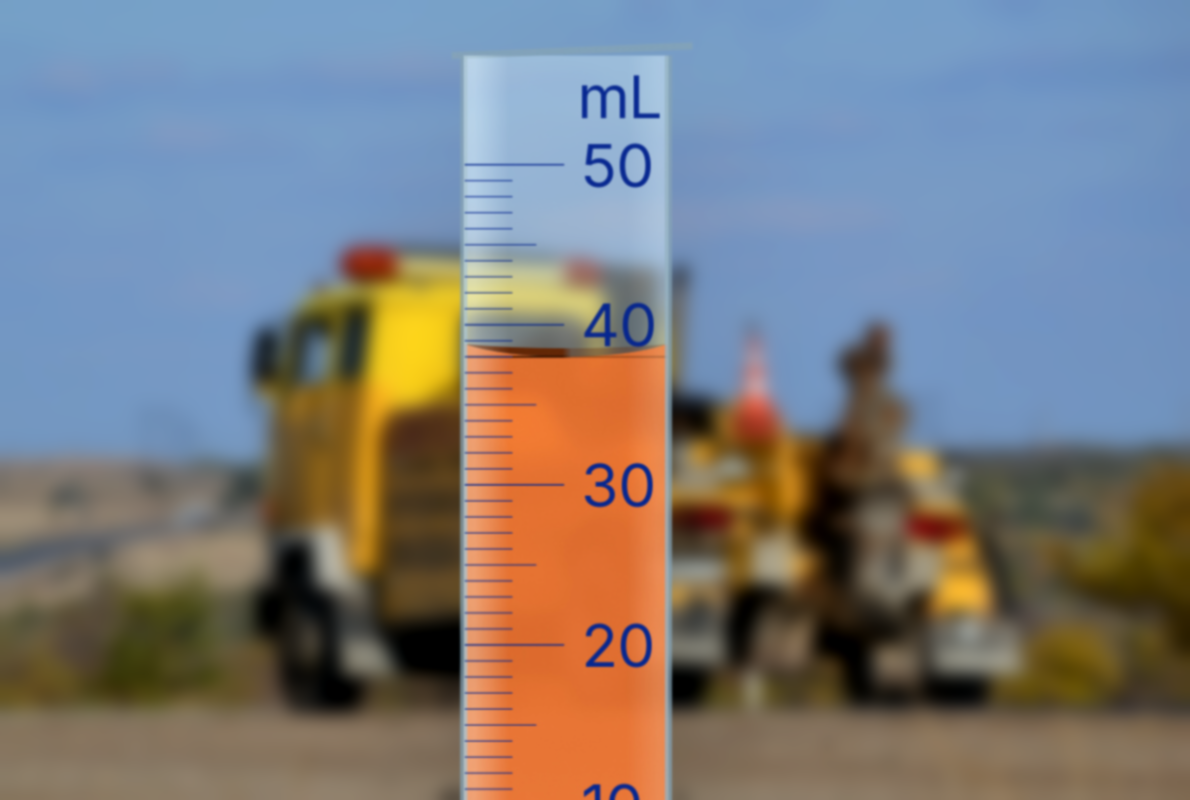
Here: 38
